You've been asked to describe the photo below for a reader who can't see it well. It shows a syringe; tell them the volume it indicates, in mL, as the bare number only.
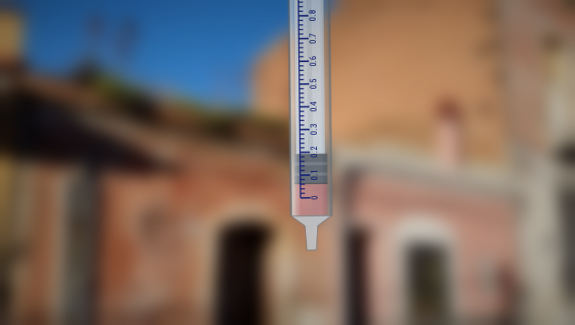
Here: 0.06
